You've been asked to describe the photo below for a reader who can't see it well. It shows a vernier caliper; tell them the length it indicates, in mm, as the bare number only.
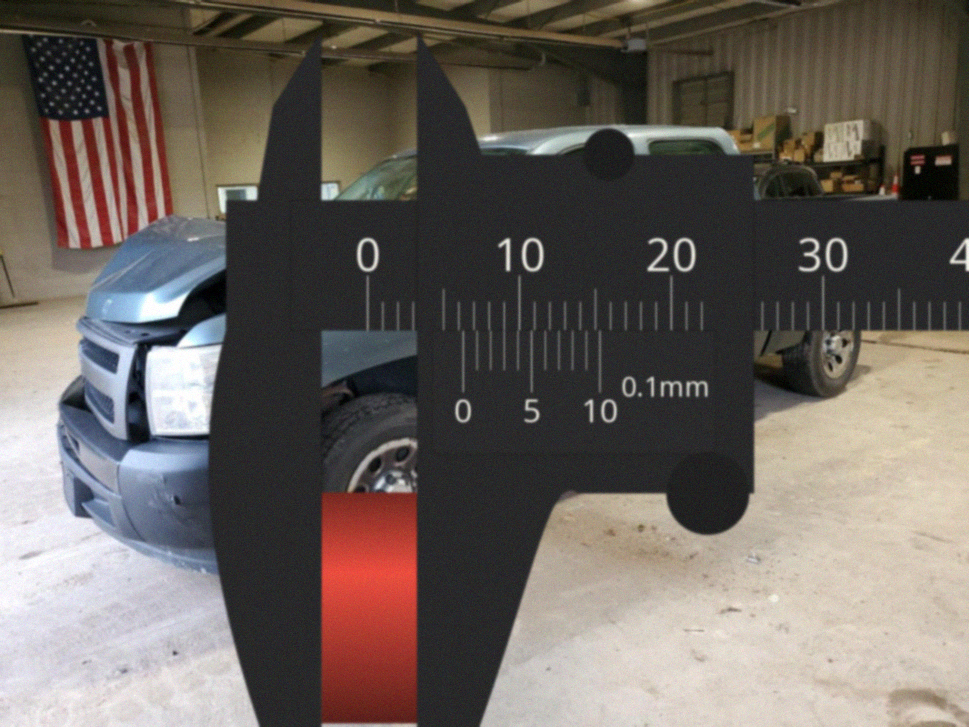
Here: 6.3
